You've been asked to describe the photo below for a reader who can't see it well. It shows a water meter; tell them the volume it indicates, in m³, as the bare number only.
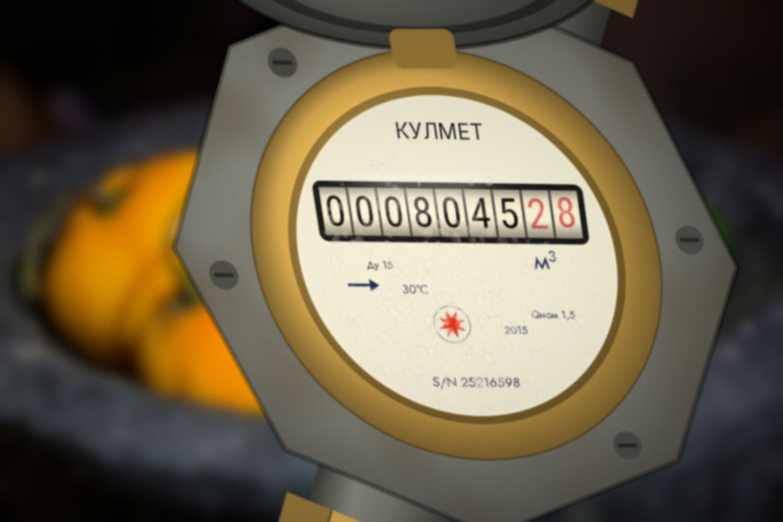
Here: 8045.28
